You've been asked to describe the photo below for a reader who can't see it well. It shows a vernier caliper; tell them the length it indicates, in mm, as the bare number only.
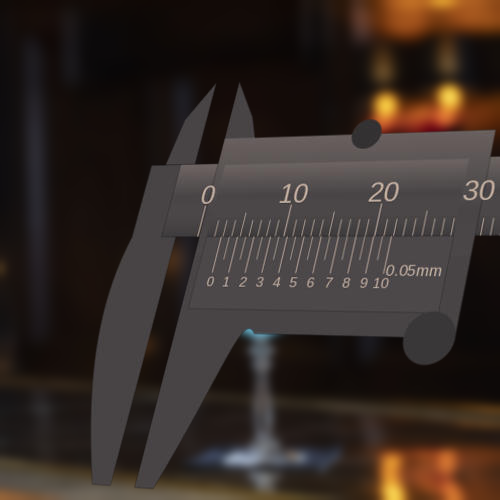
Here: 2.8
